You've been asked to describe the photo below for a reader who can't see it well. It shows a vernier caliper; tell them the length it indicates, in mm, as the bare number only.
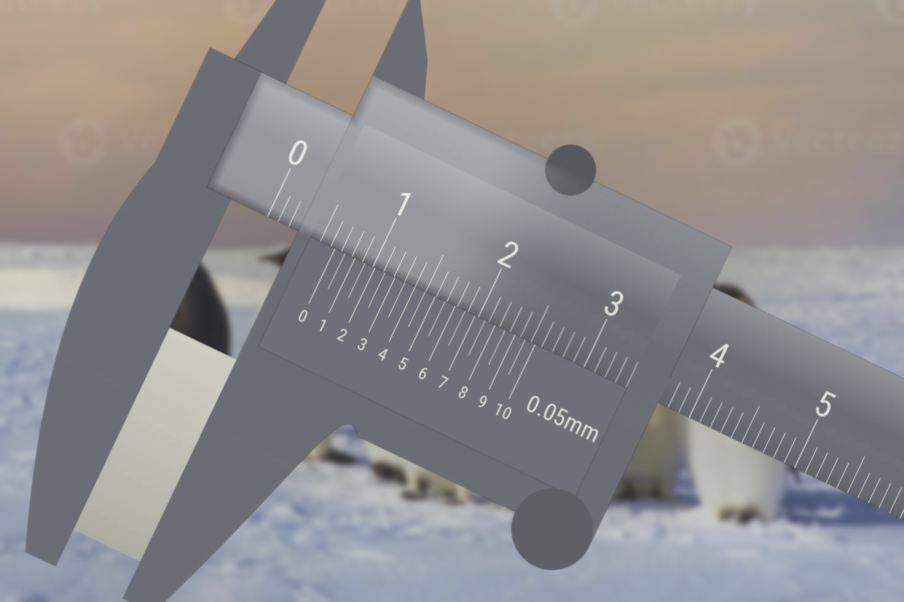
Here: 6.4
